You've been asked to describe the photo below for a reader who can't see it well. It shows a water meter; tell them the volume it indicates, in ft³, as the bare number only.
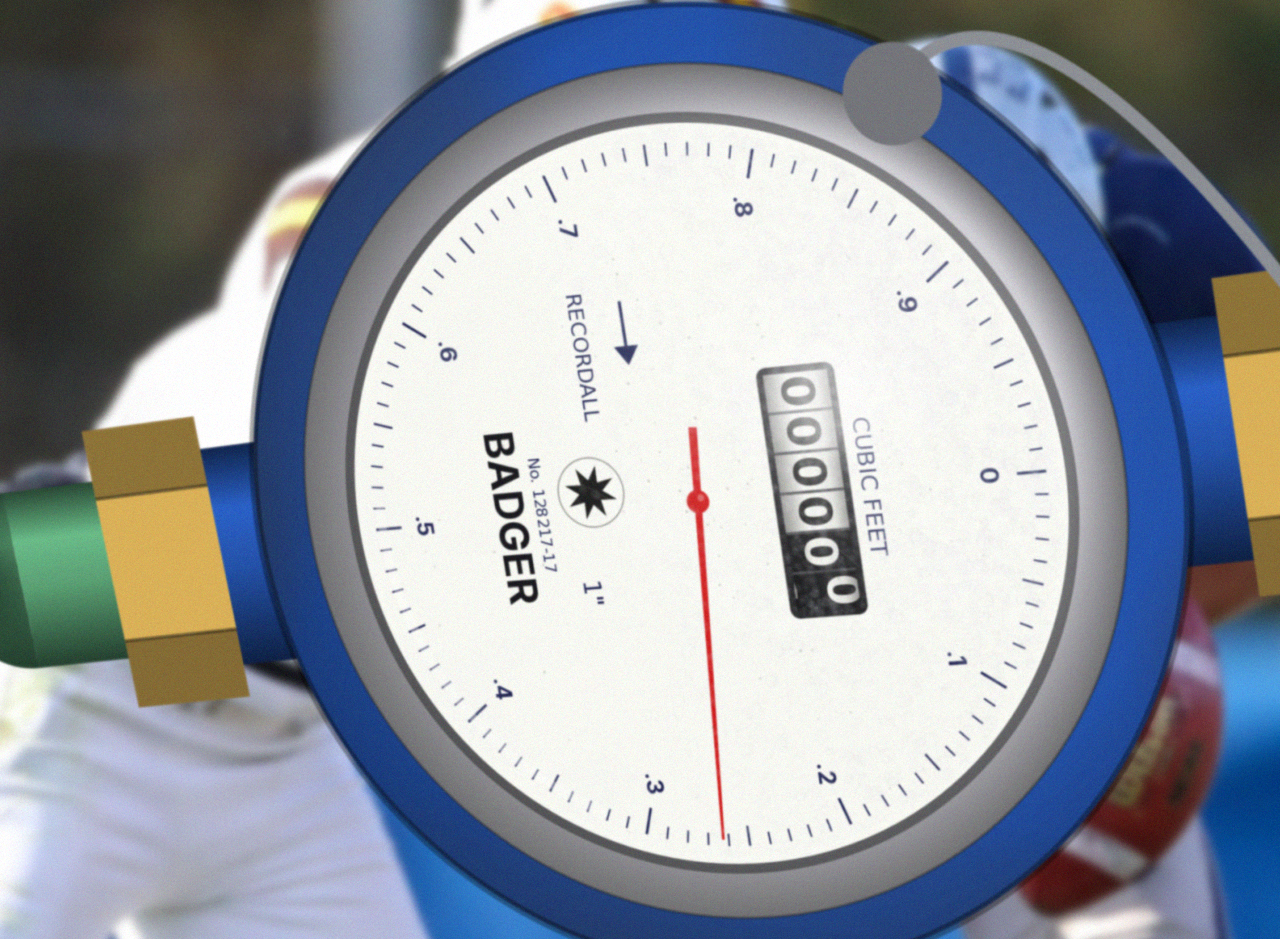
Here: 0.26
